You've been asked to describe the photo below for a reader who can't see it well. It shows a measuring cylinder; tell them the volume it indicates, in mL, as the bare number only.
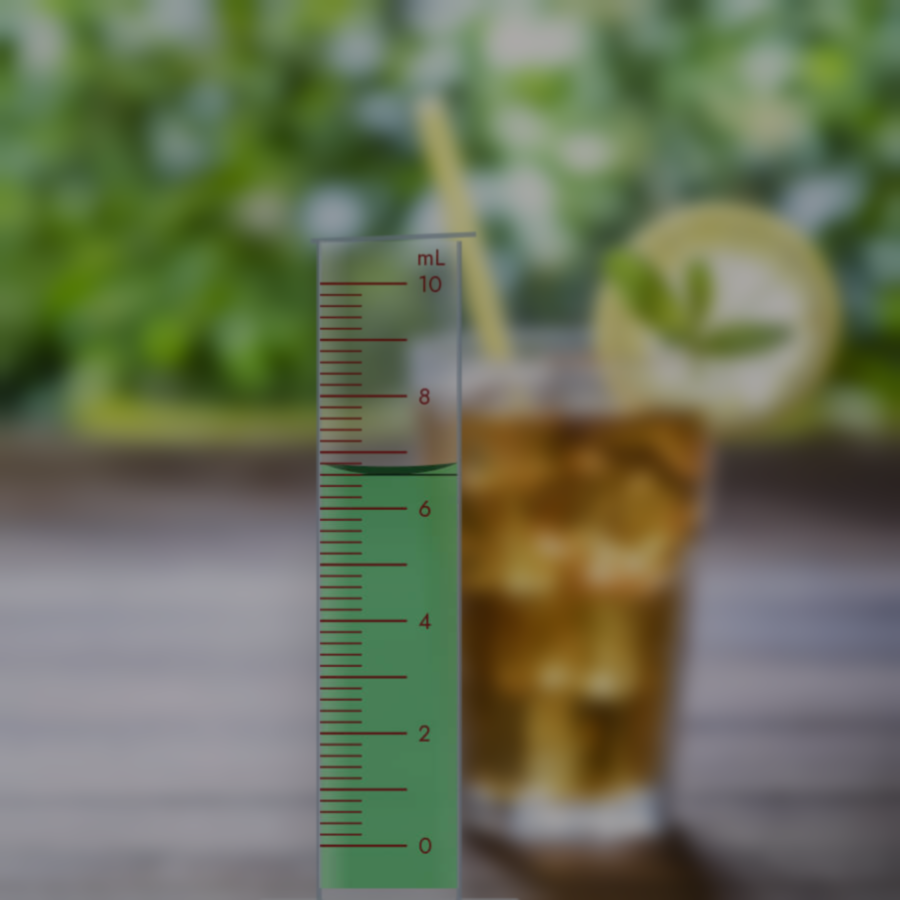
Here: 6.6
